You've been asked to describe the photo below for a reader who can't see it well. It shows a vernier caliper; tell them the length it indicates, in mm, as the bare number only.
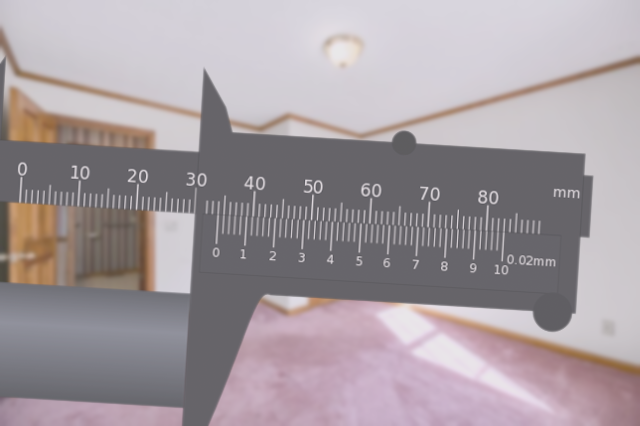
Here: 34.0
